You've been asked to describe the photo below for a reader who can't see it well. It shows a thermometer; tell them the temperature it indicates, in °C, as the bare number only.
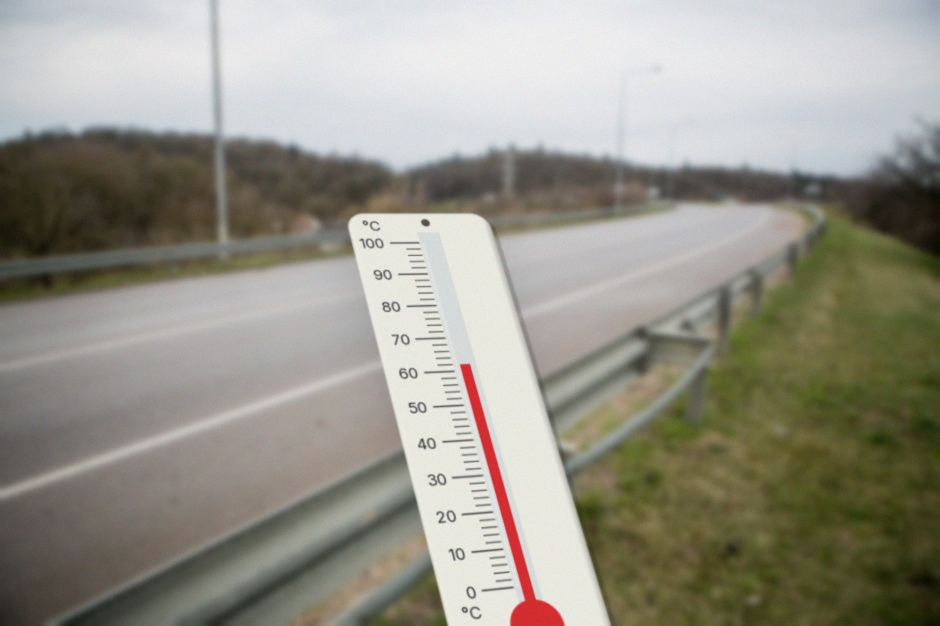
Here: 62
